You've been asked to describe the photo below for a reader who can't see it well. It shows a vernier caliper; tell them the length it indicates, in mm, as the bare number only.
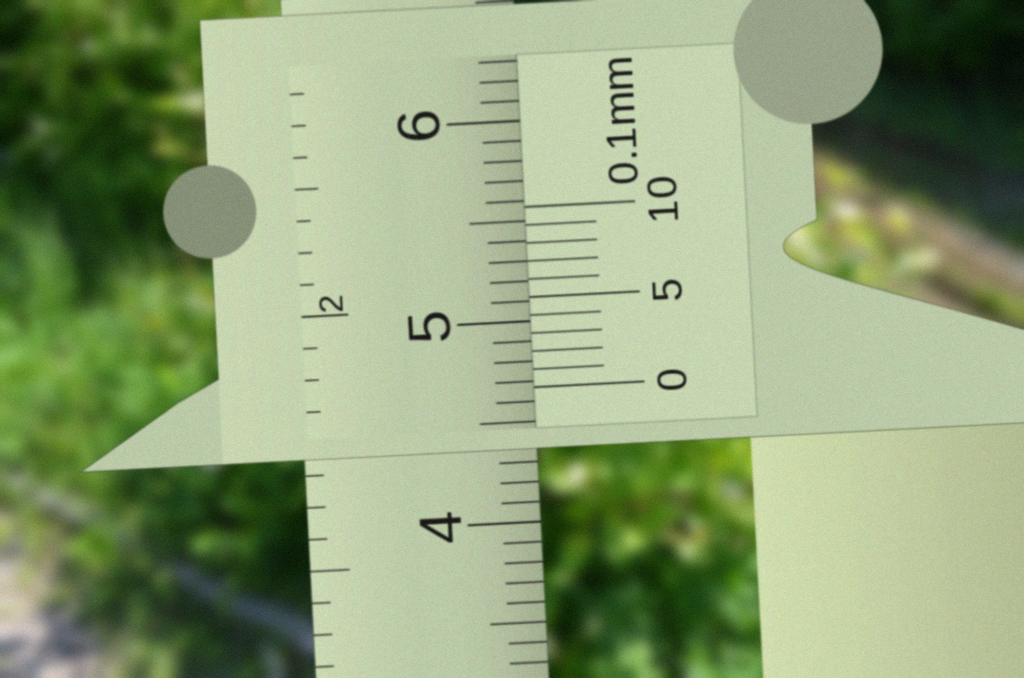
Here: 46.7
